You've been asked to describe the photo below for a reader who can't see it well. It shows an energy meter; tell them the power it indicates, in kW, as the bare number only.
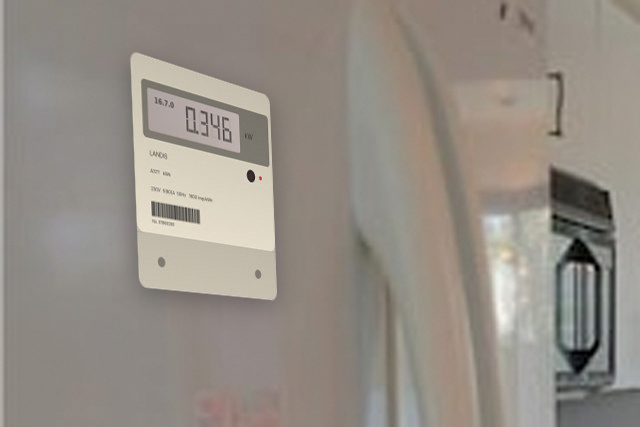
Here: 0.346
